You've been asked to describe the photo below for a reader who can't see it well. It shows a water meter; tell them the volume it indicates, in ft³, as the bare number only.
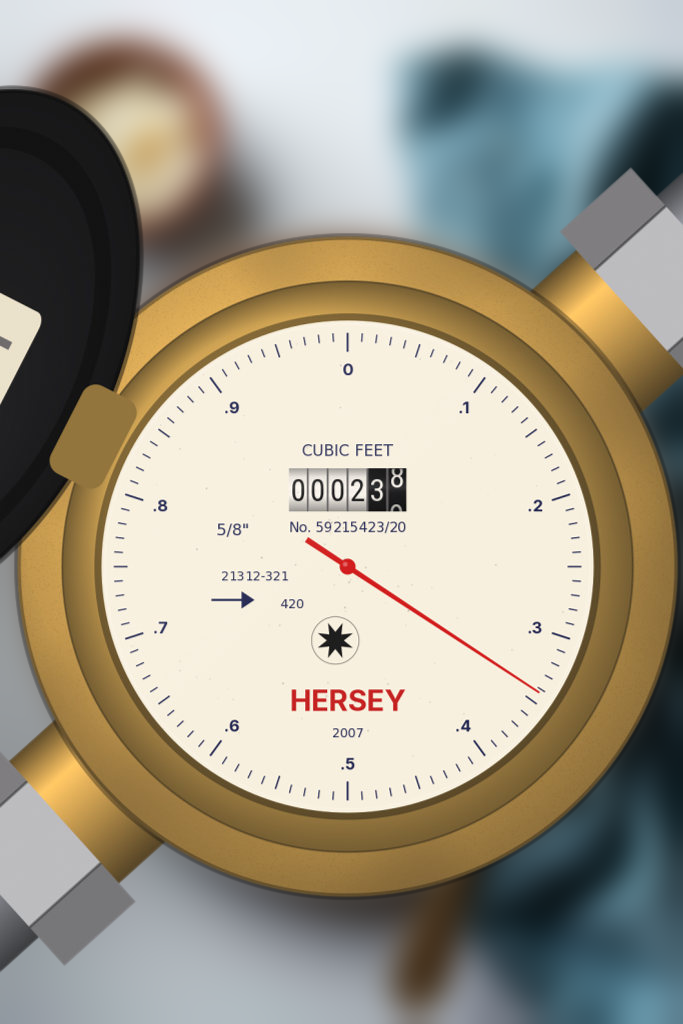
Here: 238.34
